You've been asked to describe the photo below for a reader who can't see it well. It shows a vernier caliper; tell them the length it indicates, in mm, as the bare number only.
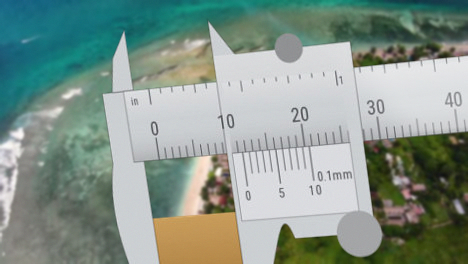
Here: 11.6
